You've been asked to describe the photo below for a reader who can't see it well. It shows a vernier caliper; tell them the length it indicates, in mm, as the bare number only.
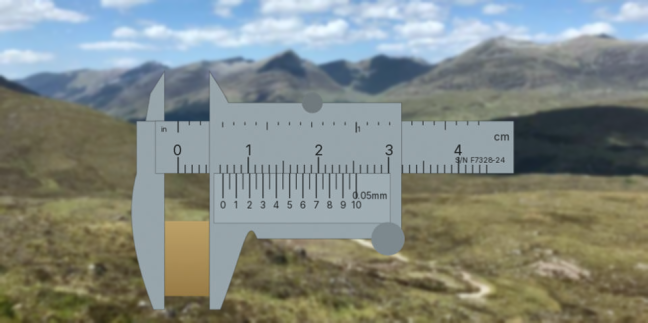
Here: 6.4
